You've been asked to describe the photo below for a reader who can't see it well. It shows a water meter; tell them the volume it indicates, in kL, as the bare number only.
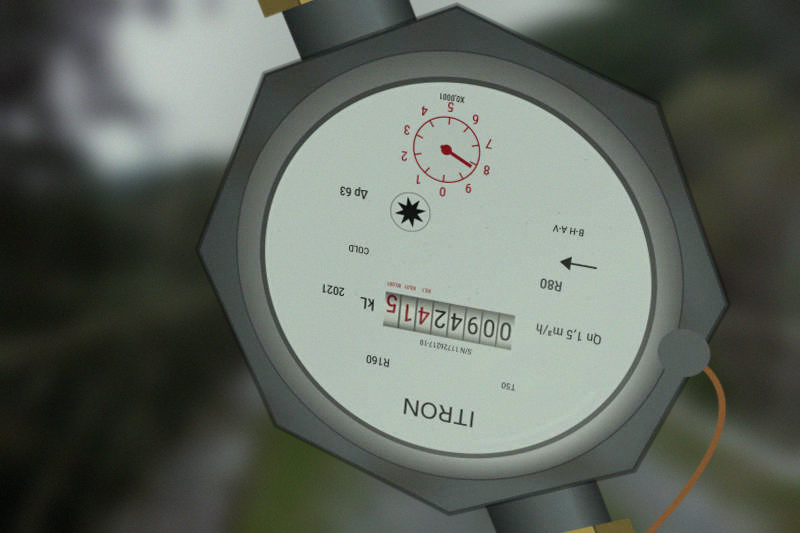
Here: 942.4148
